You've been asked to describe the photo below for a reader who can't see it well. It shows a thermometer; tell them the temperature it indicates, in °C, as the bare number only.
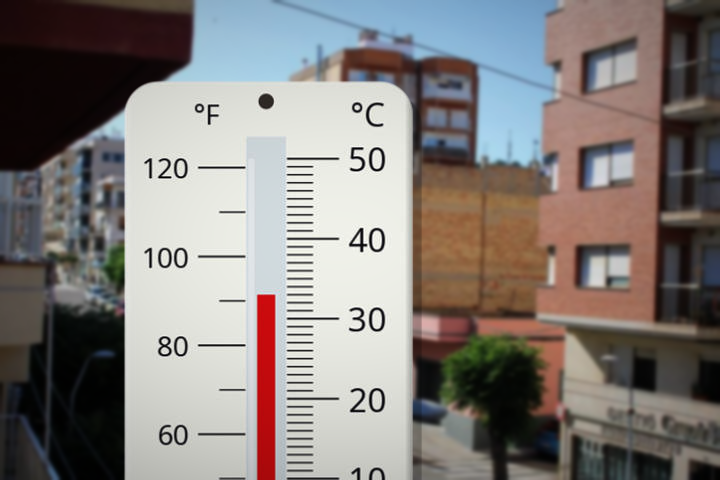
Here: 33
